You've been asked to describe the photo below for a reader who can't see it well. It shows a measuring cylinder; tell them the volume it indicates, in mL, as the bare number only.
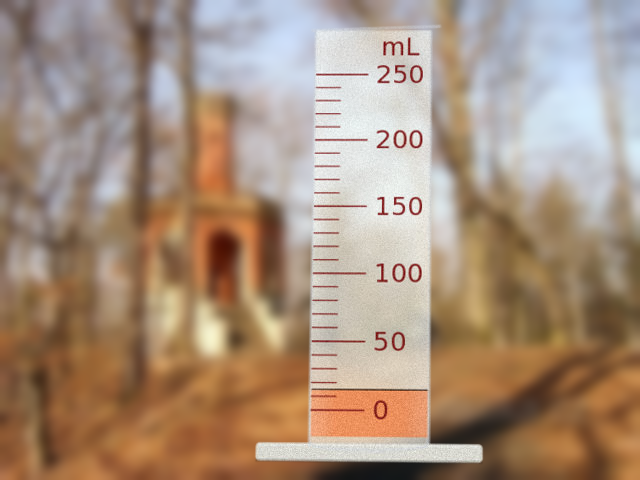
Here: 15
